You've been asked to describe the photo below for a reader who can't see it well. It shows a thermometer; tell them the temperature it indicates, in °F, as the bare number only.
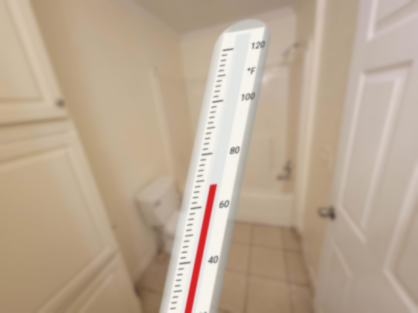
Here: 68
